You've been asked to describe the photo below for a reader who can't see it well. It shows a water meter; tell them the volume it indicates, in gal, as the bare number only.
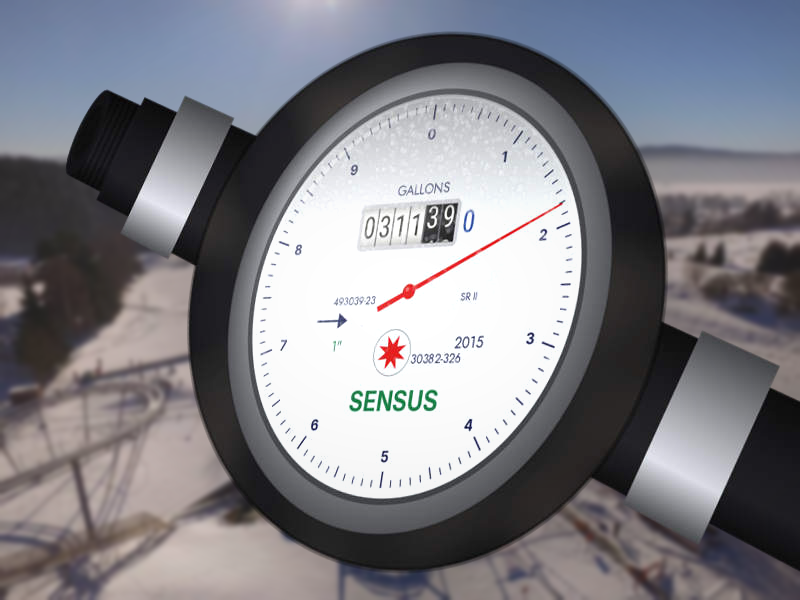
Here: 311391.8
